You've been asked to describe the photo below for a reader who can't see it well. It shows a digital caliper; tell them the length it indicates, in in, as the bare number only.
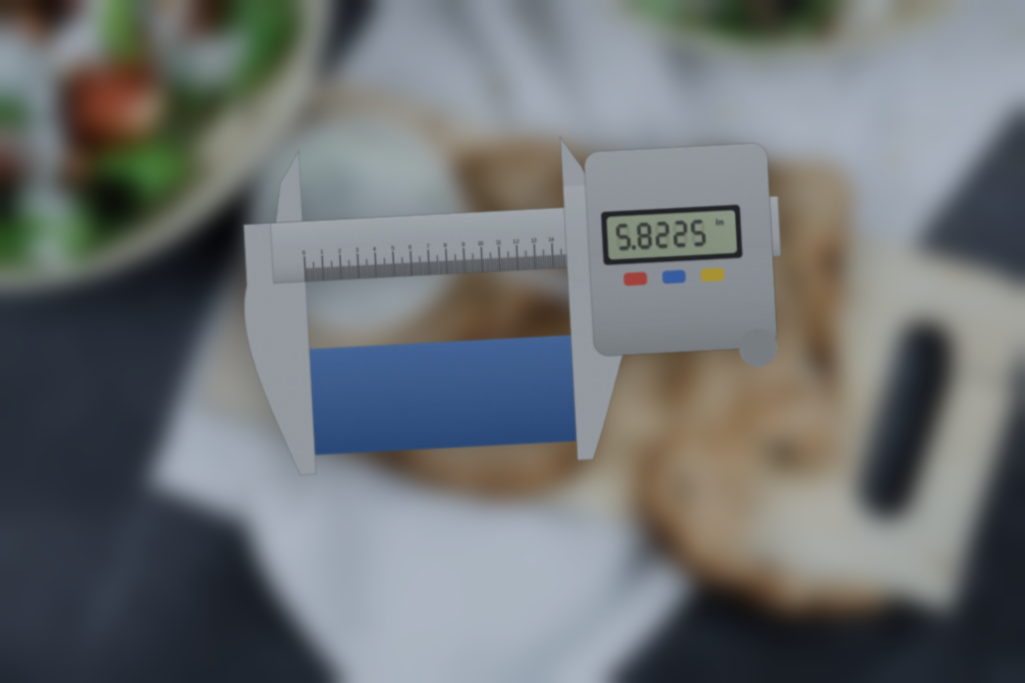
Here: 5.8225
